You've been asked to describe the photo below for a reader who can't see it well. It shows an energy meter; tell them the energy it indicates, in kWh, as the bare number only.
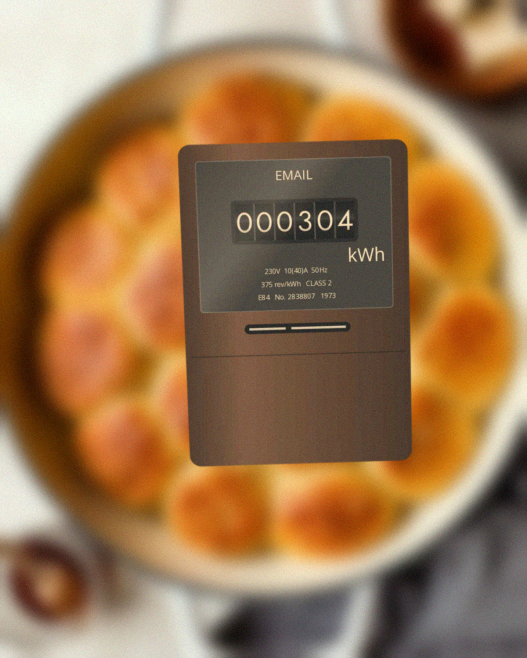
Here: 304
